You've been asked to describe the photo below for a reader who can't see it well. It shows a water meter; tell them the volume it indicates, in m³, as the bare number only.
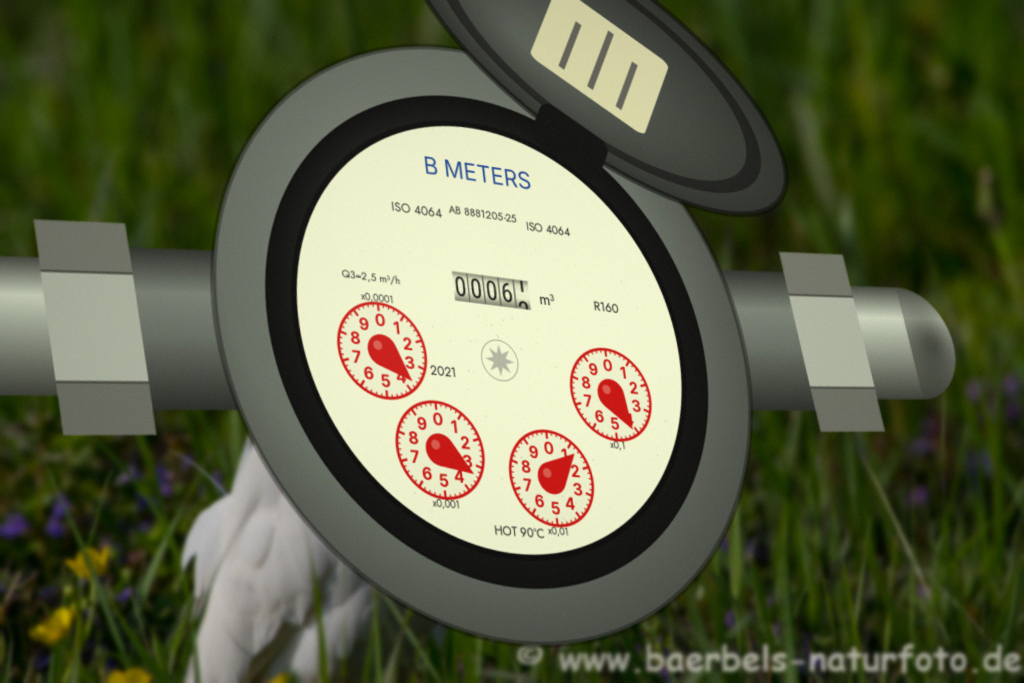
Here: 61.4133
